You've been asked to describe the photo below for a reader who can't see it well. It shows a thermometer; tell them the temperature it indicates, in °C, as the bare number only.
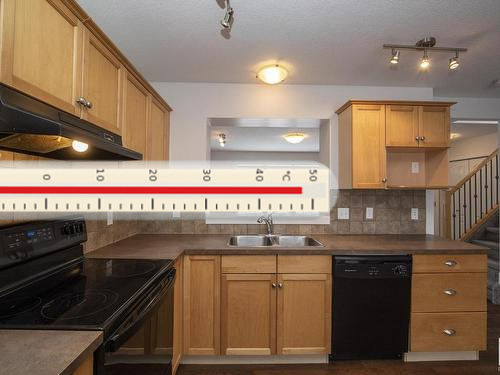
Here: 48
